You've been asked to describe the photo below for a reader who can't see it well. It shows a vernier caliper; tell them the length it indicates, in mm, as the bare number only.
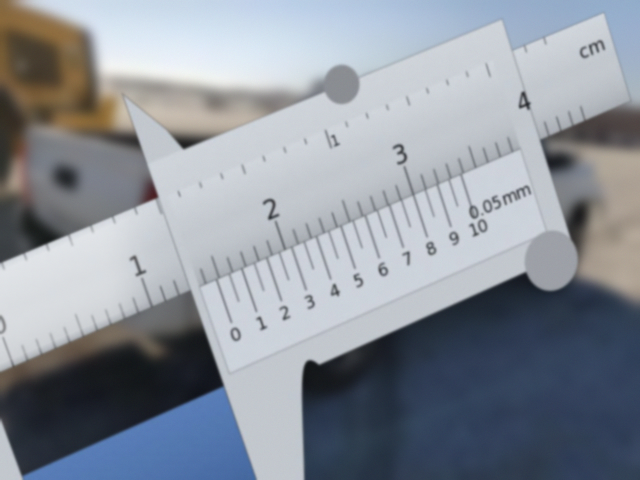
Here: 14.8
